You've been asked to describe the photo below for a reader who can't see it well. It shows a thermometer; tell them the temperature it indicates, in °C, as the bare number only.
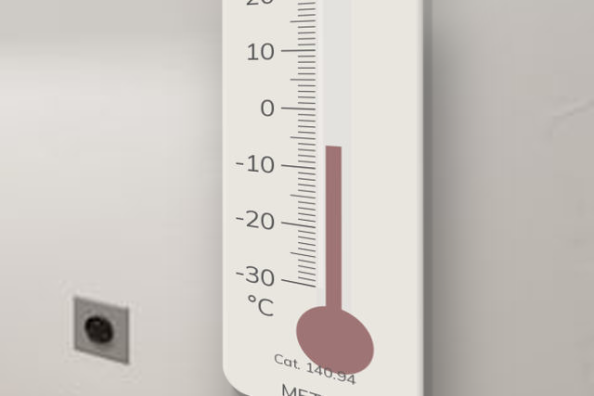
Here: -6
